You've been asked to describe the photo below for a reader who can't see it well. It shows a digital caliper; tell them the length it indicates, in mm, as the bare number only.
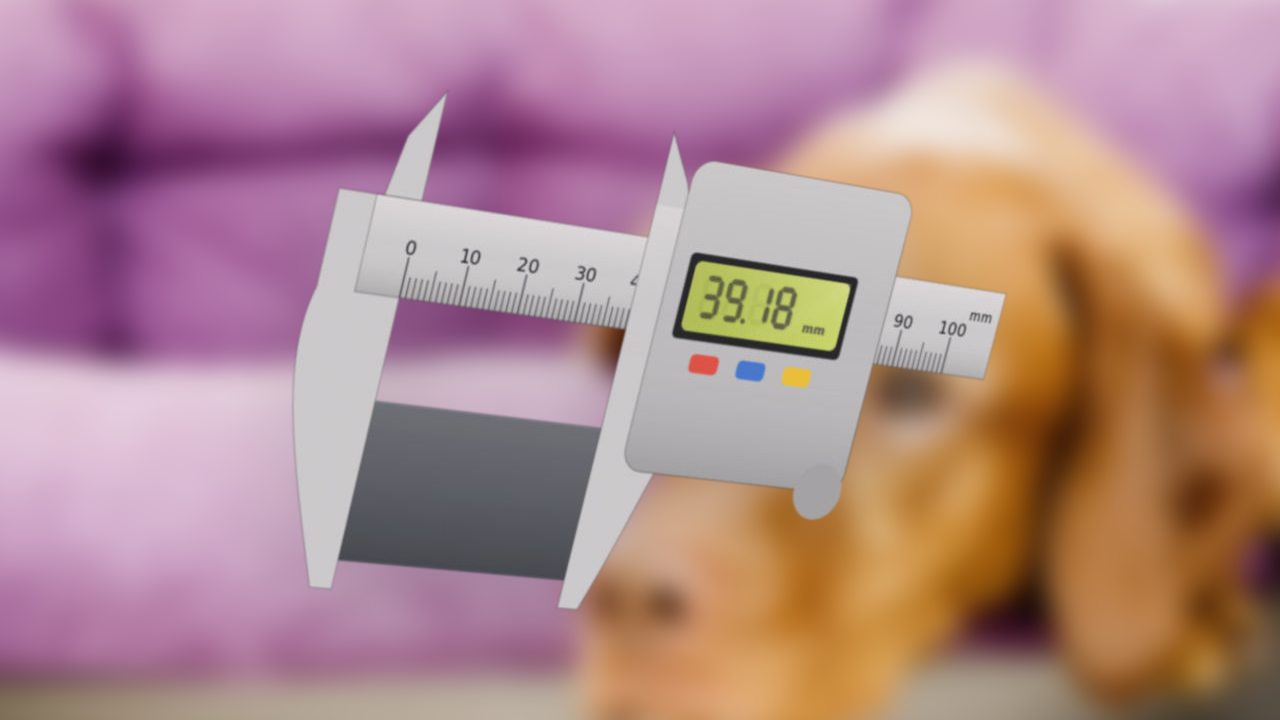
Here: 39.18
